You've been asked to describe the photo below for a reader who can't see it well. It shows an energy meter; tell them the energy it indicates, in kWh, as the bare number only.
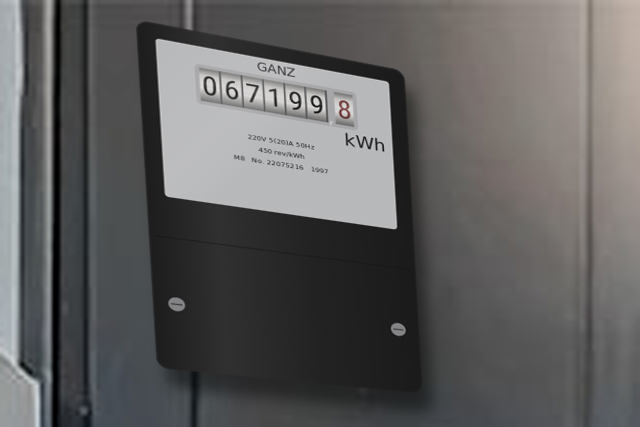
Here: 67199.8
